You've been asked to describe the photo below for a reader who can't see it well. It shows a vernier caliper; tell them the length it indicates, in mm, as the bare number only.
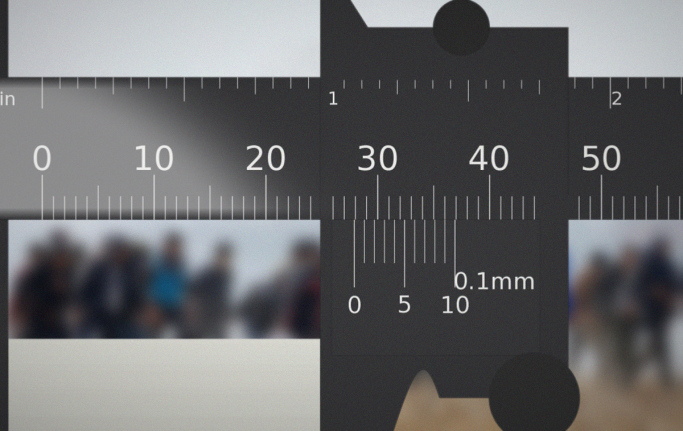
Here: 27.9
